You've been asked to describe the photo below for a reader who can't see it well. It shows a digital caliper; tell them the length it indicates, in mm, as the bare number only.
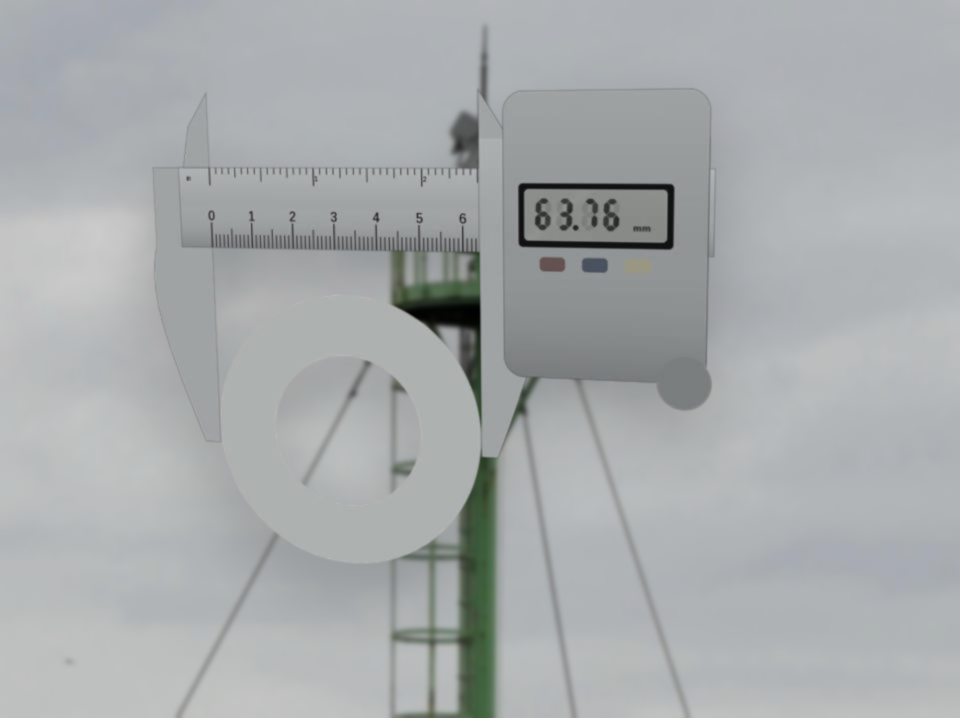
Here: 63.76
